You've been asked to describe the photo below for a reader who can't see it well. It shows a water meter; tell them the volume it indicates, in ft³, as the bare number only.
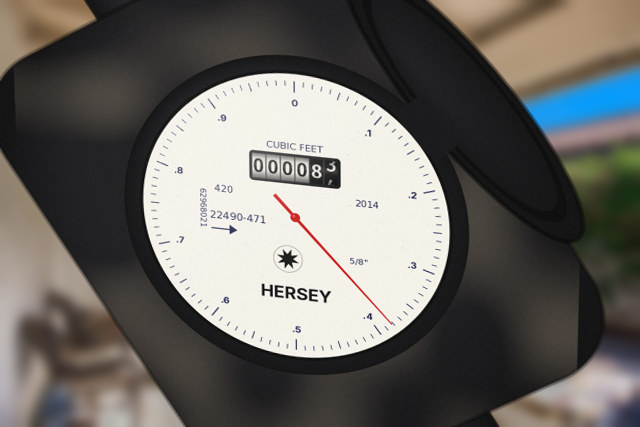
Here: 83.38
